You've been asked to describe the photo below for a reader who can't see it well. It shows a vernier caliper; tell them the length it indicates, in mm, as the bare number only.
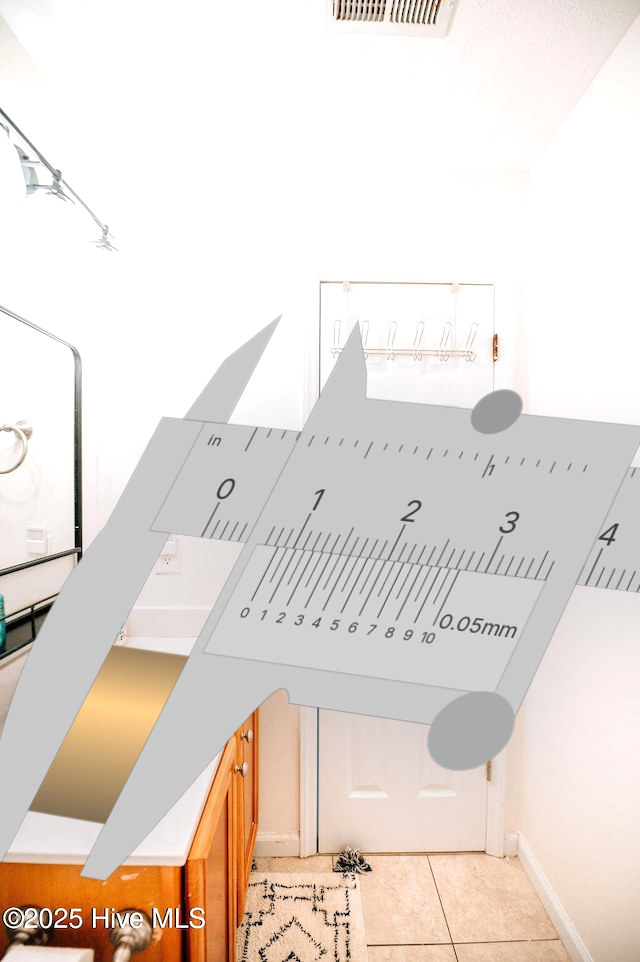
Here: 8.4
